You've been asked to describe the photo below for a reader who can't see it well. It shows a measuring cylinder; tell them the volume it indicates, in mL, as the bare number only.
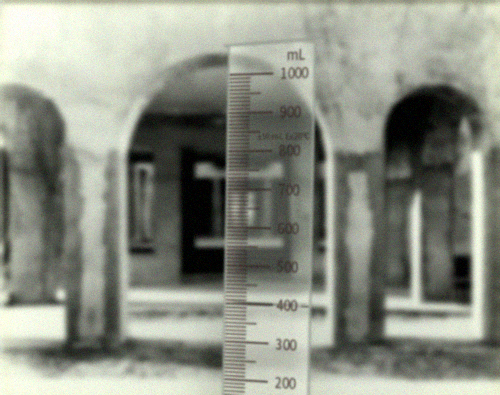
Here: 400
